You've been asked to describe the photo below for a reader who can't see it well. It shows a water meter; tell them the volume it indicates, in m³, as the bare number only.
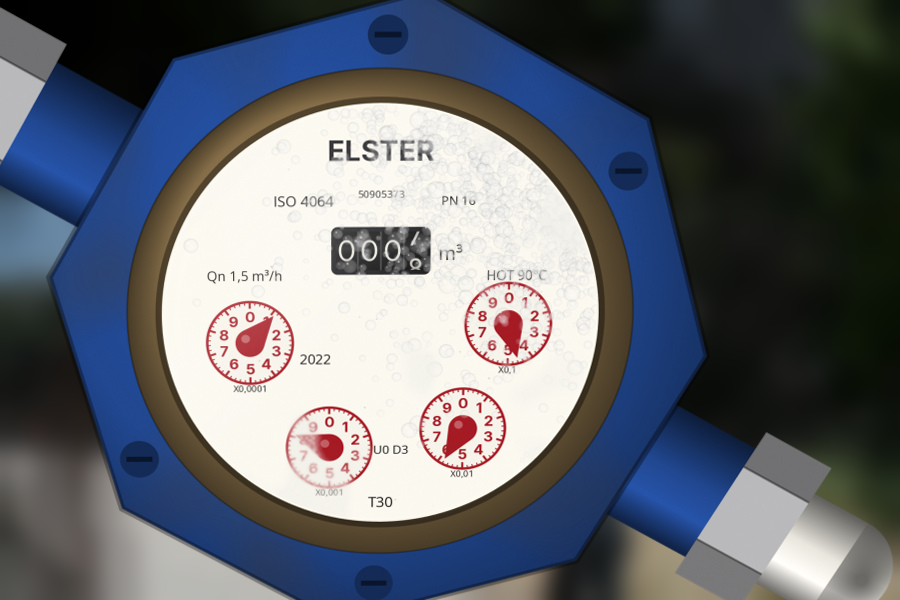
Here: 7.4581
